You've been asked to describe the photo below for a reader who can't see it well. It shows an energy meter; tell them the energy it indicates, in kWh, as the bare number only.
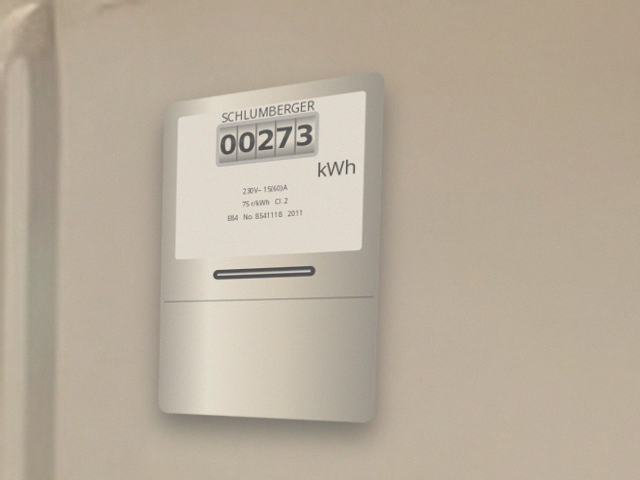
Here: 273
